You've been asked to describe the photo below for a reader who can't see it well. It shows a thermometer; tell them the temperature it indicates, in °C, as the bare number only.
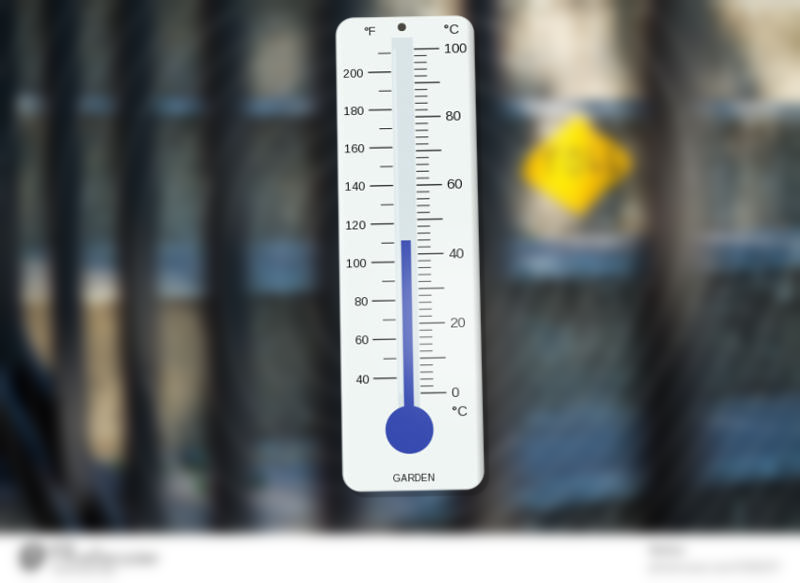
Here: 44
